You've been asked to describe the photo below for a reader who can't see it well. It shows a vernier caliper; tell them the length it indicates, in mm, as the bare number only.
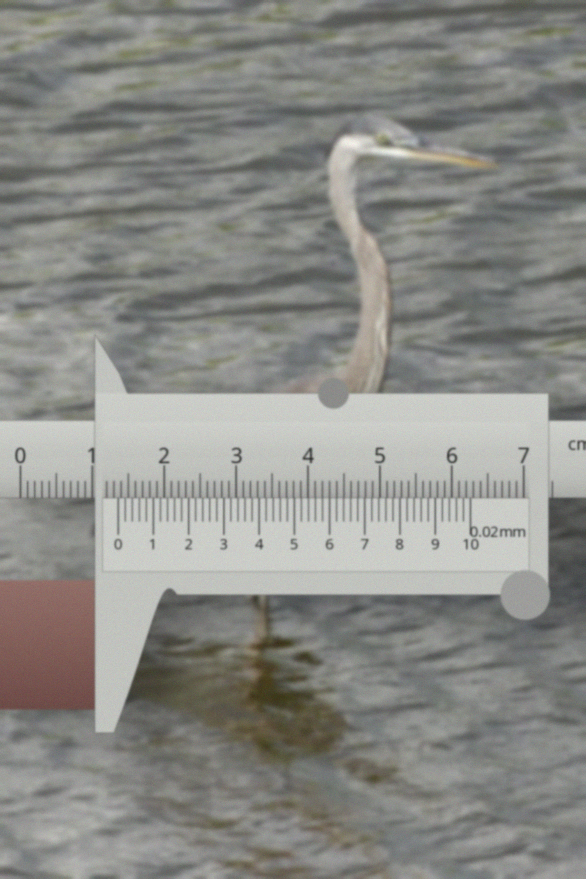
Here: 13.6
